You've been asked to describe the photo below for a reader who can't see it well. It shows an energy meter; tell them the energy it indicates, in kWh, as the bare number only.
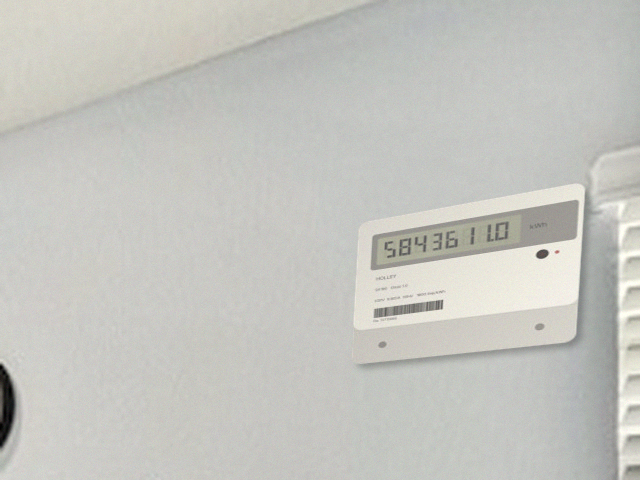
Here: 5843611.0
